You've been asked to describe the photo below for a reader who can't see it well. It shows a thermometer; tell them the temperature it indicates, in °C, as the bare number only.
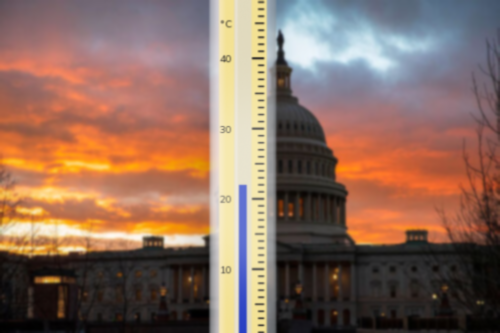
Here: 22
